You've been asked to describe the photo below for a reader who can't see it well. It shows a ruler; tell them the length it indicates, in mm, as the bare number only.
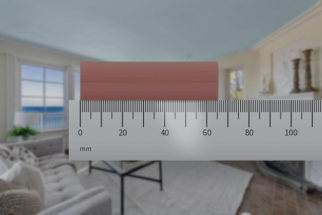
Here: 65
